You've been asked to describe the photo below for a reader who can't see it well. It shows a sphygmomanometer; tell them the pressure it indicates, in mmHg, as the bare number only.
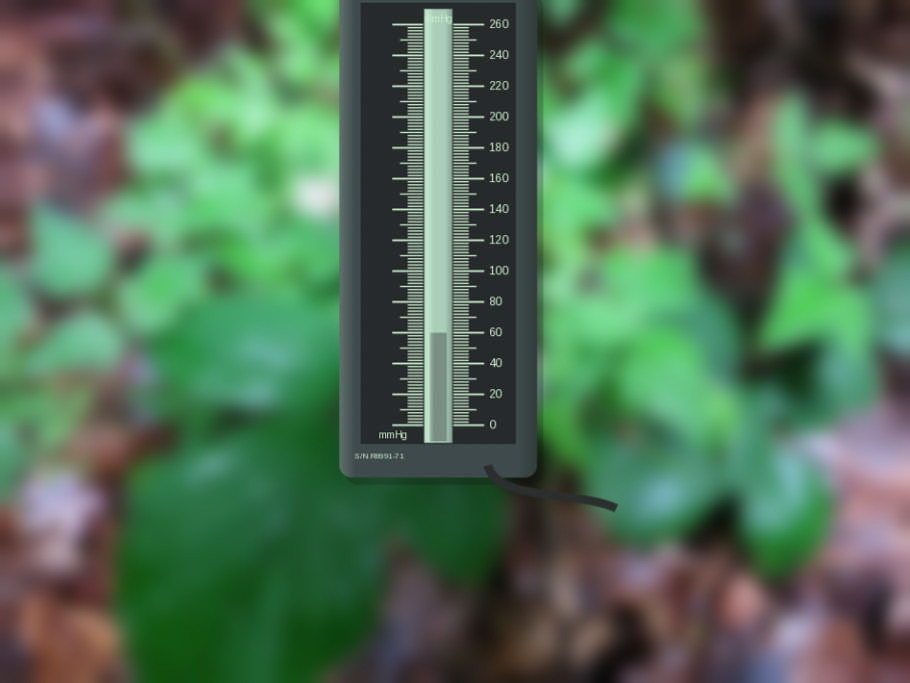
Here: 60
